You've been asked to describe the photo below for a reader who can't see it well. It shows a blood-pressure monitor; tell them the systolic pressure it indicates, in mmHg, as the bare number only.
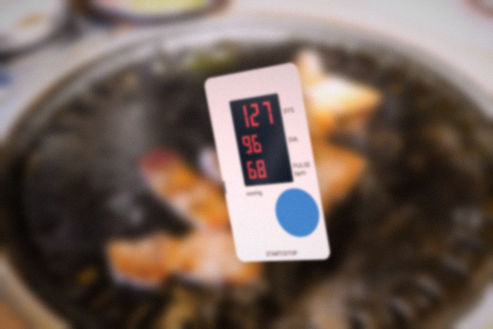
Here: 127
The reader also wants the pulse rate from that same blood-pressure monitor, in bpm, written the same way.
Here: 68
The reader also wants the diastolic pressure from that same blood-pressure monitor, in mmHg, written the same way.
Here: 96
